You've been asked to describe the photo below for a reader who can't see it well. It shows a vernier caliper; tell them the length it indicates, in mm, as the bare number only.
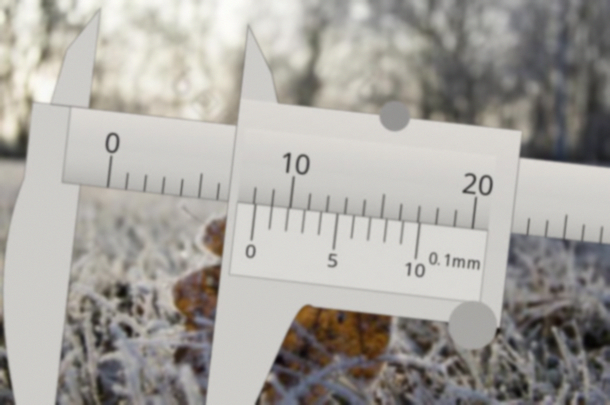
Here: 8.1
